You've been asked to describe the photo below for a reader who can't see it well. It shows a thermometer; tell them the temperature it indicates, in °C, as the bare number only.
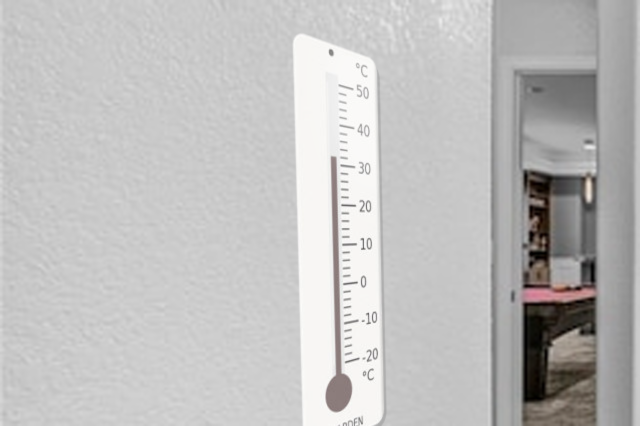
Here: 32
